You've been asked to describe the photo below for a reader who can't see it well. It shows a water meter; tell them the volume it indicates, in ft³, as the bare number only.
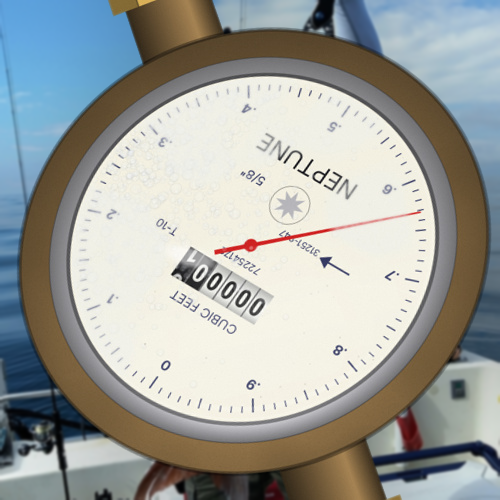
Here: 0.63
